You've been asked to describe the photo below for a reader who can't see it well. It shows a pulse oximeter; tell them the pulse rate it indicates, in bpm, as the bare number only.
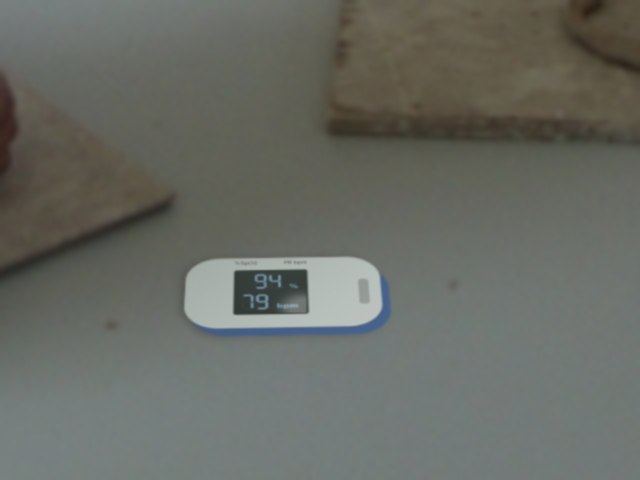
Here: 79
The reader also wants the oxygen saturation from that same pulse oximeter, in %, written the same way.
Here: 94
